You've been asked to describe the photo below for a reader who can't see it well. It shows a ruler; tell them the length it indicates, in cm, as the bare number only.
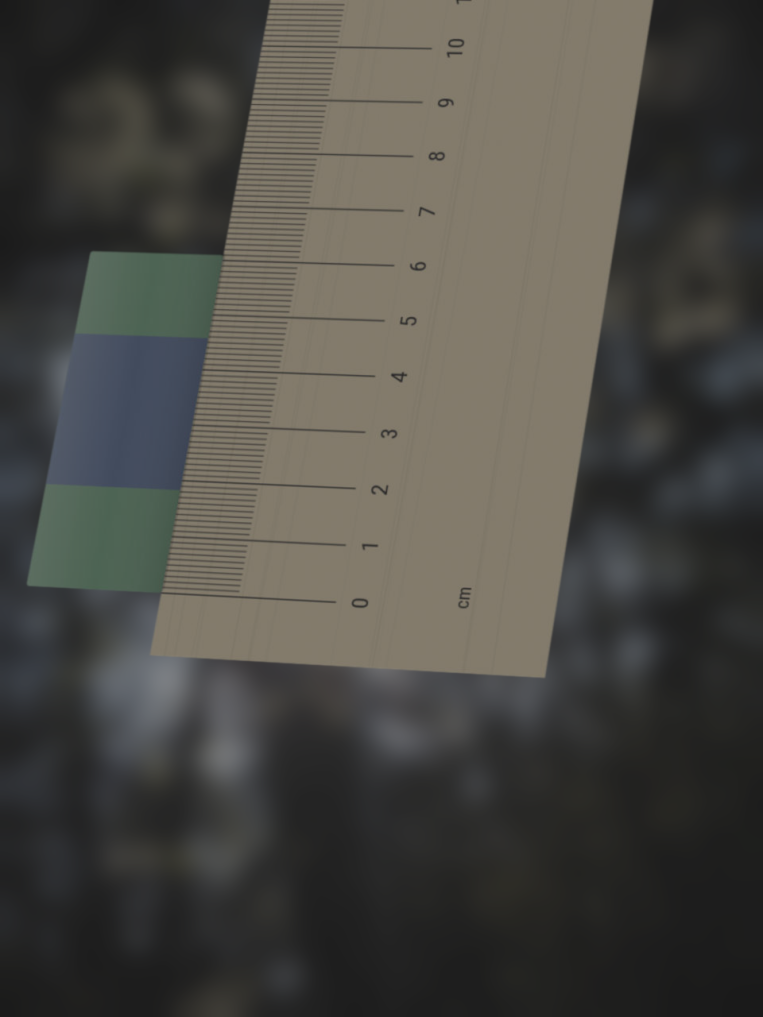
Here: 6.1
